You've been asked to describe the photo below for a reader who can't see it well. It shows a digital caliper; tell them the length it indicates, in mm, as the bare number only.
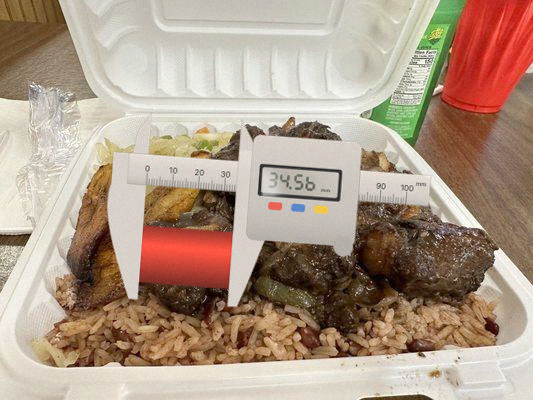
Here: 34.56
